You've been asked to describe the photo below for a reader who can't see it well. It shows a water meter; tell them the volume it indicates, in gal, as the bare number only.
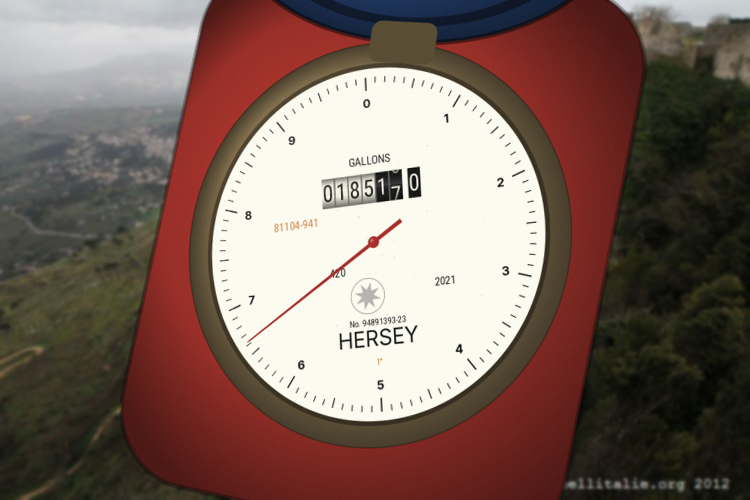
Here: 185166.6
